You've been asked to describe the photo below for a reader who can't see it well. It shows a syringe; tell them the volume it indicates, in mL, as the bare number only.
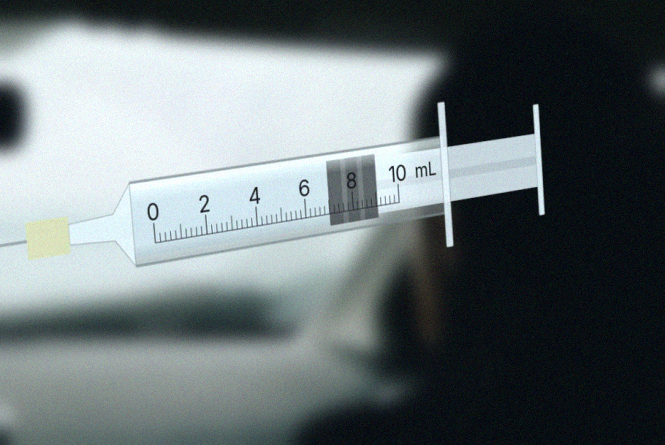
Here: 7
